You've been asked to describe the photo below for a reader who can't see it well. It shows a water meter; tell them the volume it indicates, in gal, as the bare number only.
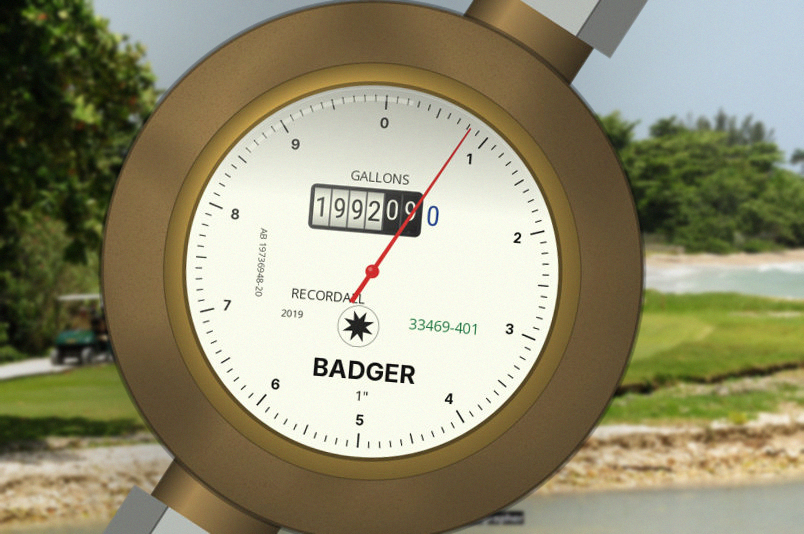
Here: 1992090.8
